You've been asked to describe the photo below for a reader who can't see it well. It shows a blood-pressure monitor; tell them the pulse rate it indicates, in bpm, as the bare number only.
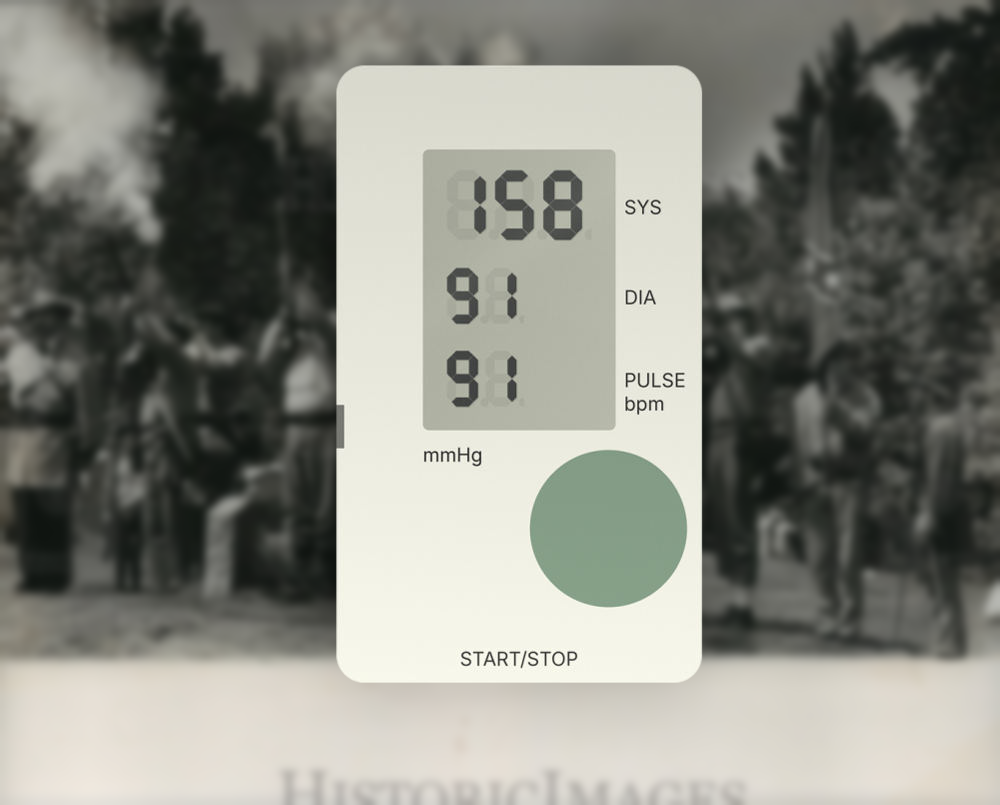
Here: 91
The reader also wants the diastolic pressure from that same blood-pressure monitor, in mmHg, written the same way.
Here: 91
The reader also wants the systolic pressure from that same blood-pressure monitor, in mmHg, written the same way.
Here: 158
